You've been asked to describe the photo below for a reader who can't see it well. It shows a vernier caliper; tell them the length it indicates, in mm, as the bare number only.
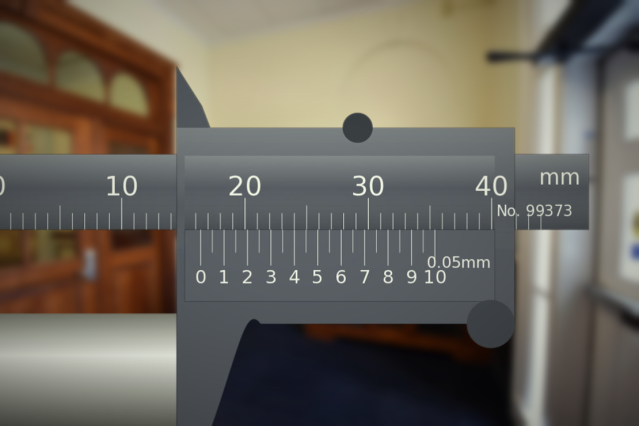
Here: 16.4
